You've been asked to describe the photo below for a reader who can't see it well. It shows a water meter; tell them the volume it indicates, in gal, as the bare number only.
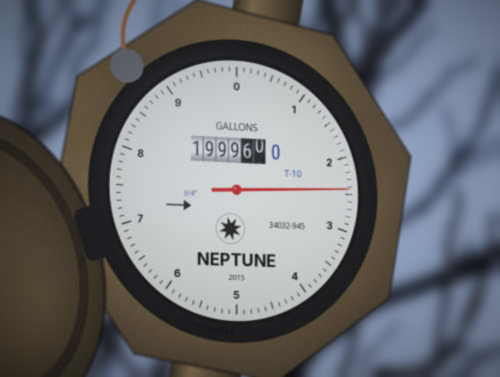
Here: 1999602.4
